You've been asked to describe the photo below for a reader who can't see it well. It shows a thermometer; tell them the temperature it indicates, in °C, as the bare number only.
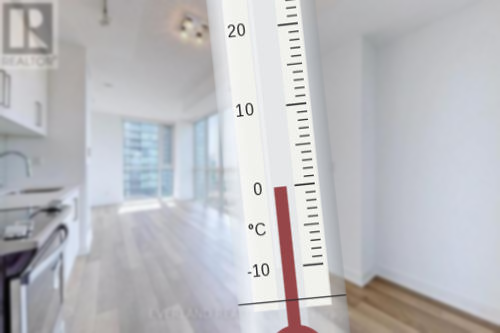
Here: 0
